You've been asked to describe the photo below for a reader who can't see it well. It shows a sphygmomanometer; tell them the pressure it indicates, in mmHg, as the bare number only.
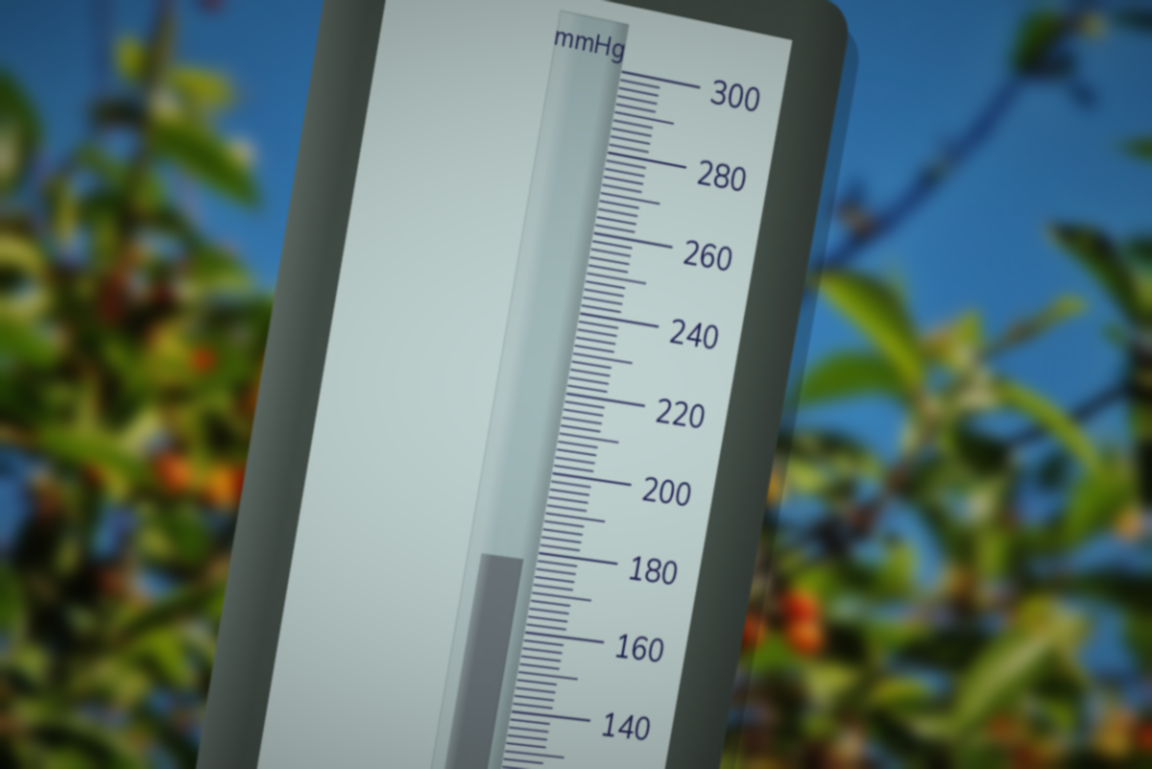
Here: 178
